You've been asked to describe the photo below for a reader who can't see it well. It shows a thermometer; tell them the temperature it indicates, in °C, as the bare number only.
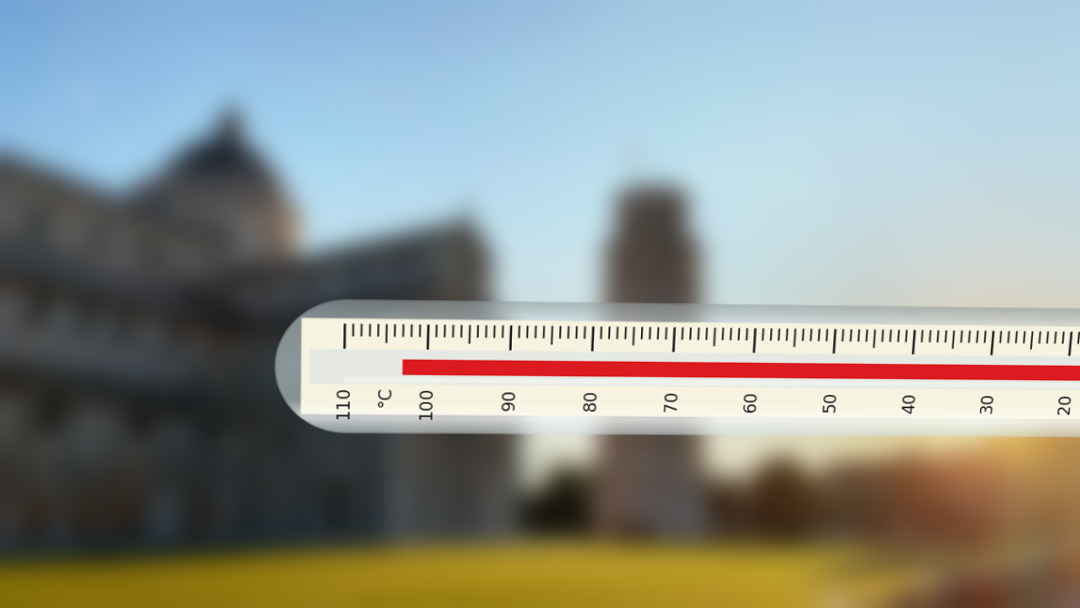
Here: 103
